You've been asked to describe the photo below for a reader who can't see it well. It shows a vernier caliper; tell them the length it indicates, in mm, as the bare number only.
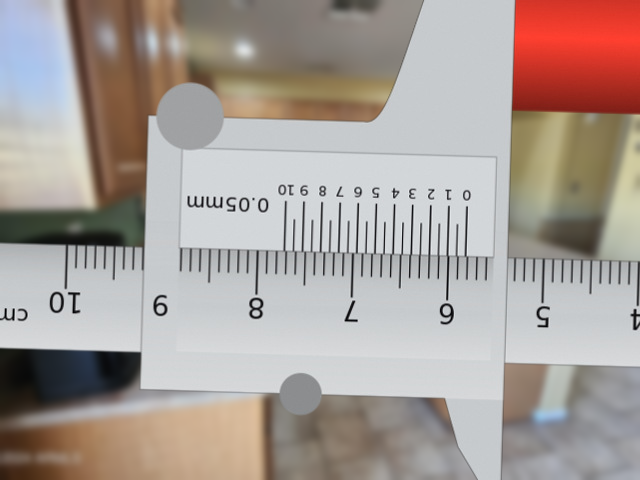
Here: 58.2
